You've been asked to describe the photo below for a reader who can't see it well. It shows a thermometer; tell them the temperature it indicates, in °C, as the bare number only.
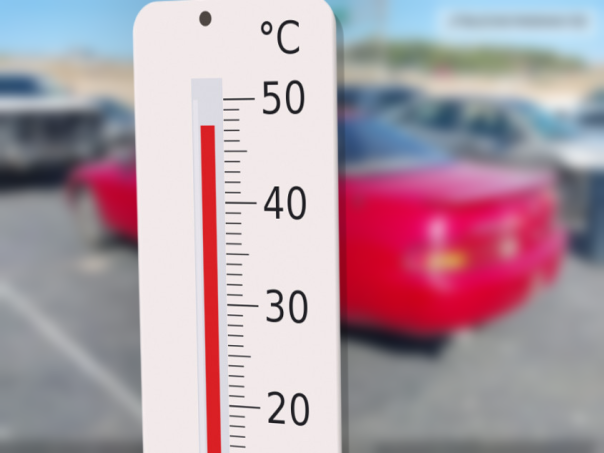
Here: 47.5
